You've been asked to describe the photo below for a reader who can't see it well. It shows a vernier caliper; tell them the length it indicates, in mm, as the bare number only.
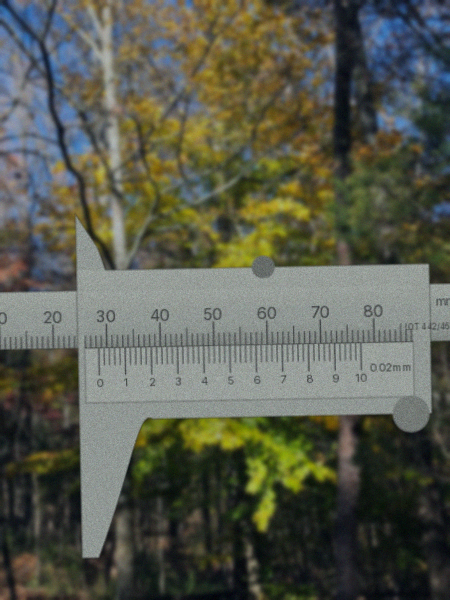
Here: 28.5
